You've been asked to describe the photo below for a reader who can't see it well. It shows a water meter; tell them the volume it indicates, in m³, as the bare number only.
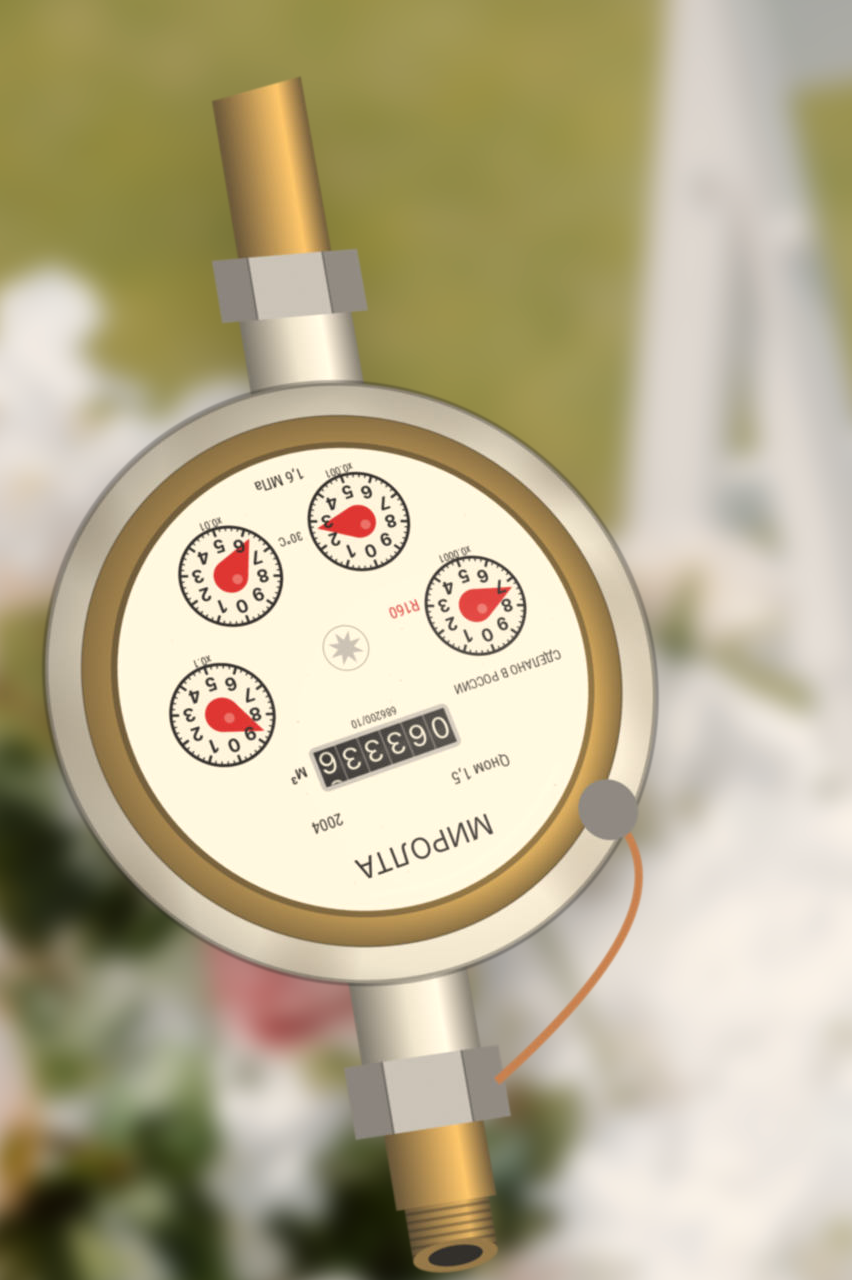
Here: 63335.8627
